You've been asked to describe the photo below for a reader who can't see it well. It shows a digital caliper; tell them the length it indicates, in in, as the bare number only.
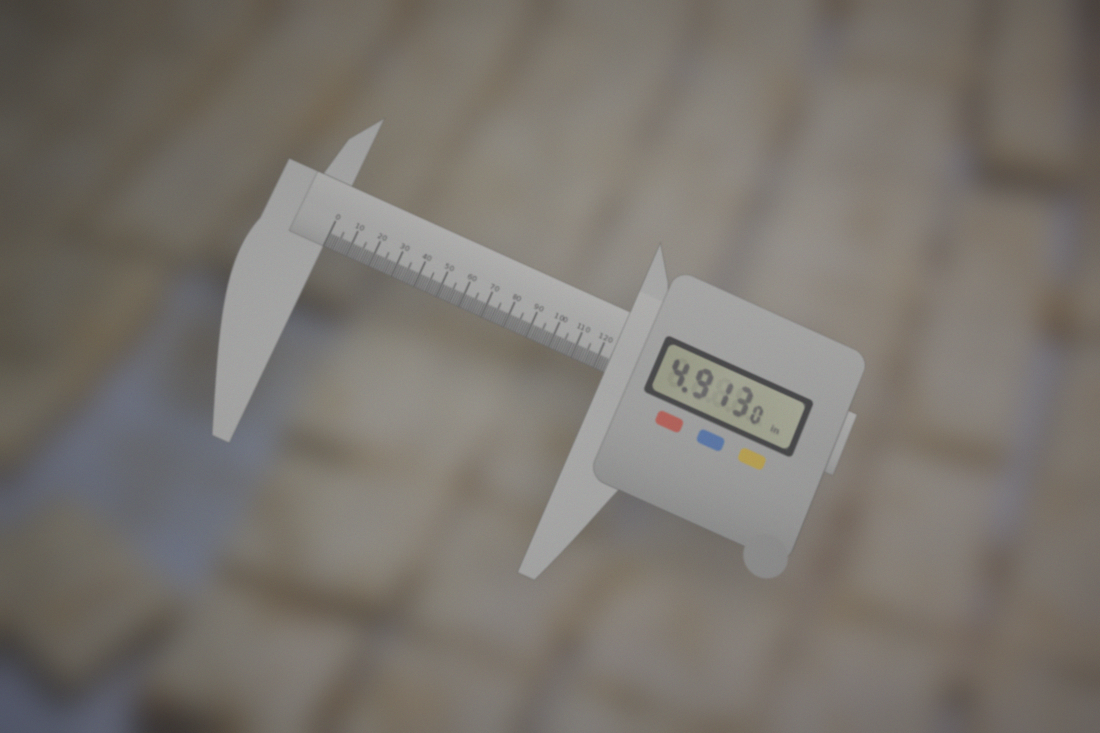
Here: 4.9130
